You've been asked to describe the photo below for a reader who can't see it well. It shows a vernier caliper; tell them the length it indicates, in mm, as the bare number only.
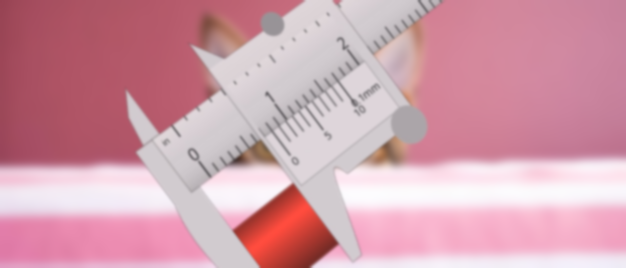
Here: 8.0
